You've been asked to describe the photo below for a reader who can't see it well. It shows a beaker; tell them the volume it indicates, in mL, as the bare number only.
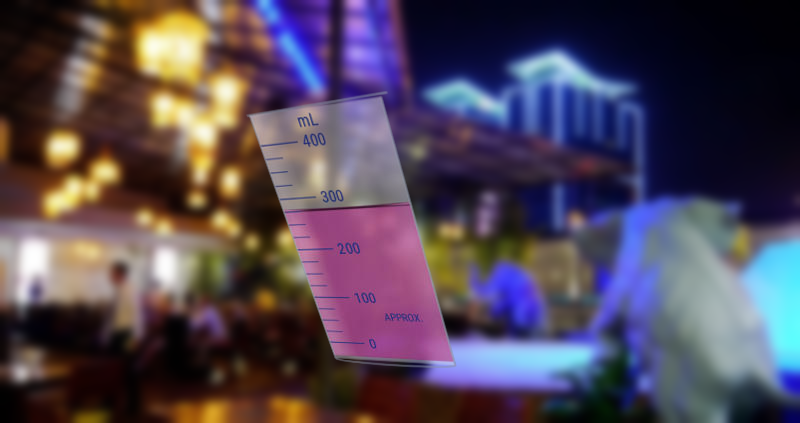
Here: 275
